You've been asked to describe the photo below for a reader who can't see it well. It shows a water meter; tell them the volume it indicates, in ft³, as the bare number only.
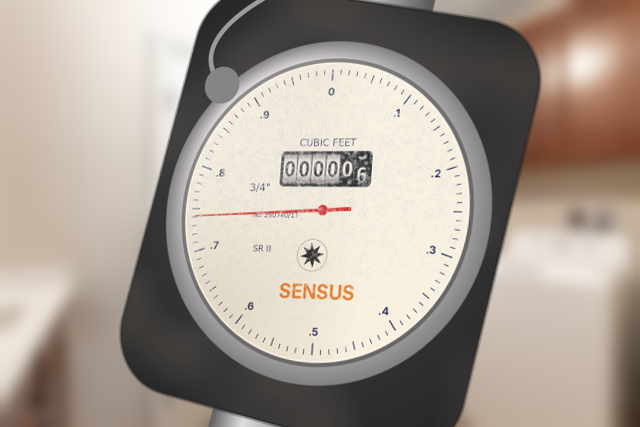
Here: 5.74
